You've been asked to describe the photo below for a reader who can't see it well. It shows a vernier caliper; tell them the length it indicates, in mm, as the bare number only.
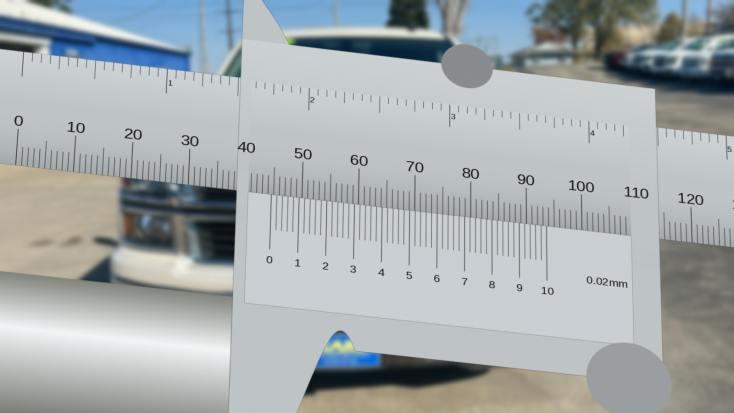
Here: 44.6
